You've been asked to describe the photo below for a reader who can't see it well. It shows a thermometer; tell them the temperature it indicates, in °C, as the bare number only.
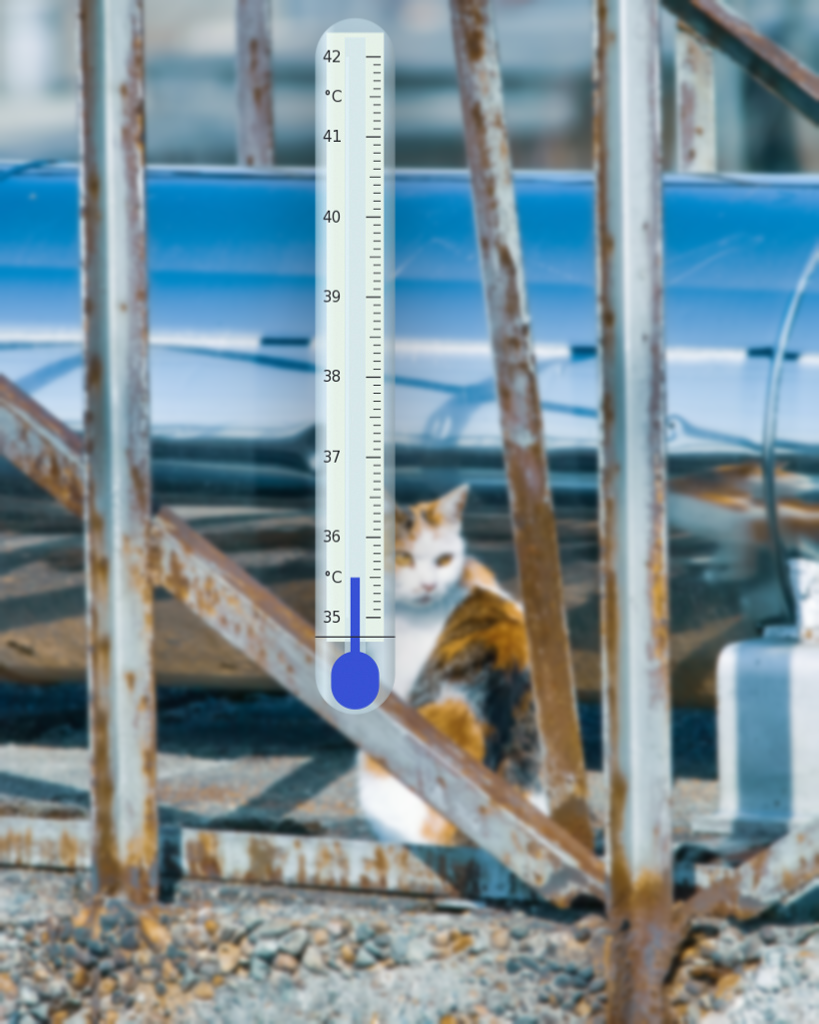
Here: 35.5
